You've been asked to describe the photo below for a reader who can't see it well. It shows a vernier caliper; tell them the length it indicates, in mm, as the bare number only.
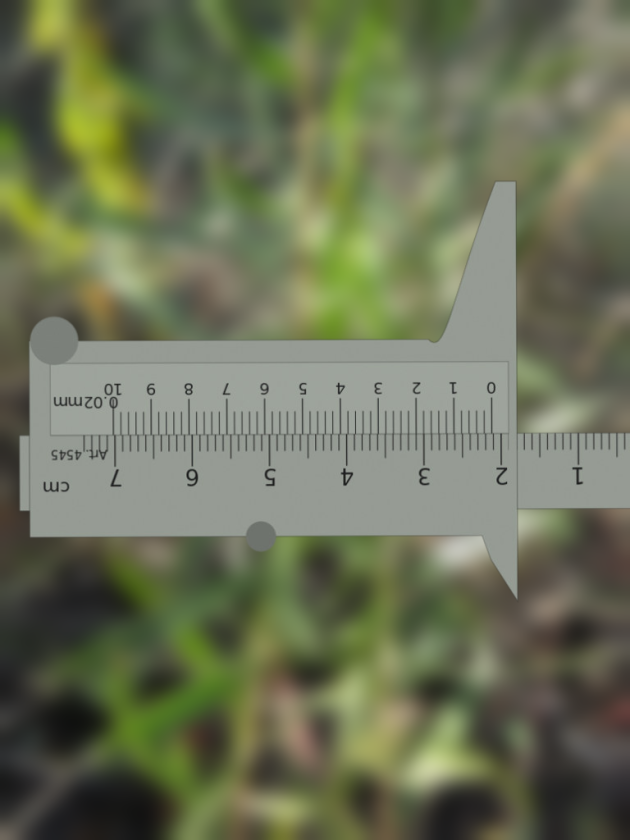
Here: 21.2
